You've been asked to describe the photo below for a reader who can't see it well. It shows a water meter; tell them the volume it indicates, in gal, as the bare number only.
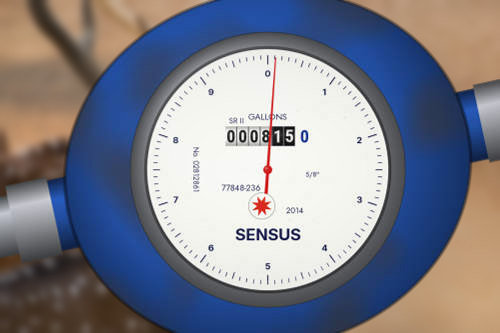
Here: 8150.1
